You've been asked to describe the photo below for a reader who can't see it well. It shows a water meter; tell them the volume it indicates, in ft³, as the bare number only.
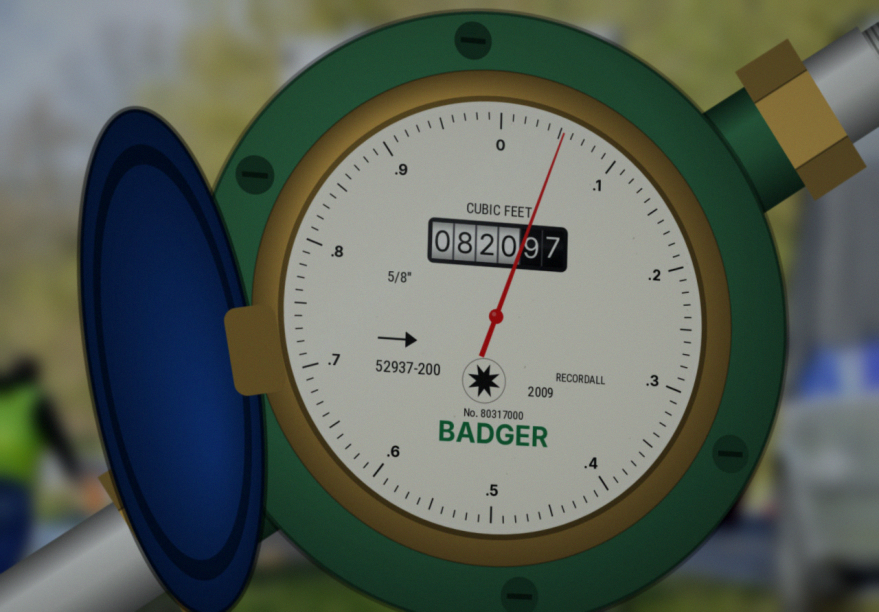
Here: 82097.05
